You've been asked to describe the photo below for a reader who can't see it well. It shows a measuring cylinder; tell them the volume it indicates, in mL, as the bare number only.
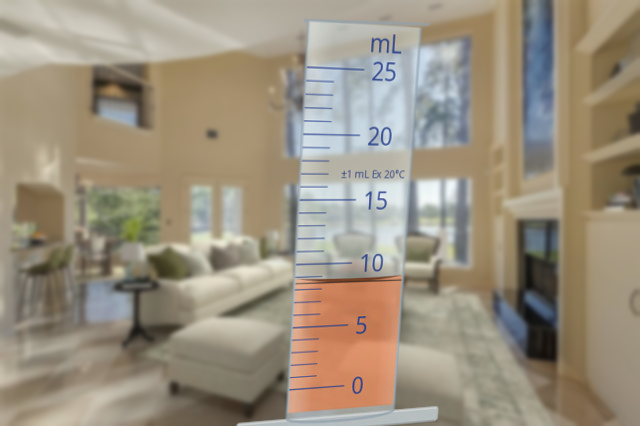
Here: 8.5
